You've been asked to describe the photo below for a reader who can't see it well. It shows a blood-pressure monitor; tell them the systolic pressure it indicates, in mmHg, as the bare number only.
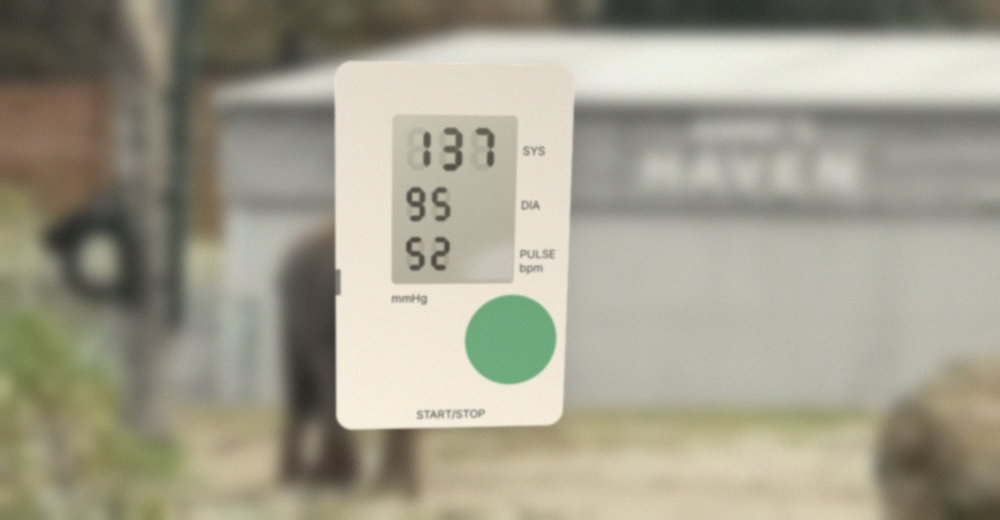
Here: 137
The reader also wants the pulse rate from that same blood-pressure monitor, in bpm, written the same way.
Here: 52
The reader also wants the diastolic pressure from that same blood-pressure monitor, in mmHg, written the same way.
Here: 95
